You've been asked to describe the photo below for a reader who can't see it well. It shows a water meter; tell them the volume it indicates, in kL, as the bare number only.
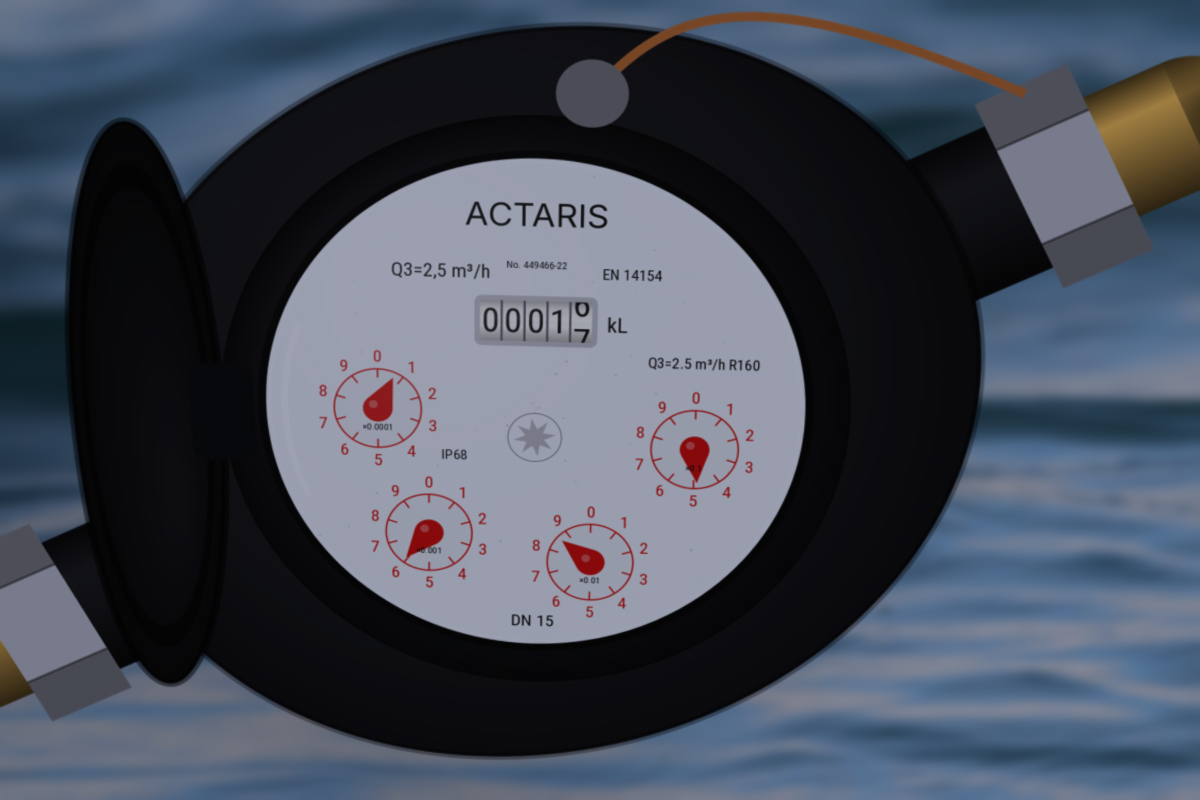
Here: 16.4860
